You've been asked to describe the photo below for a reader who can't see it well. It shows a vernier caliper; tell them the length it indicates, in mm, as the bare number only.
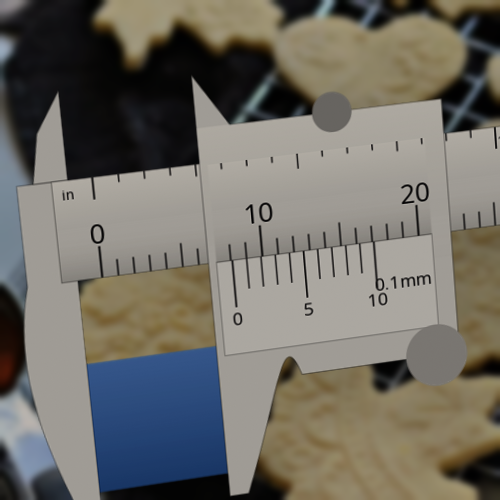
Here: 8.1
